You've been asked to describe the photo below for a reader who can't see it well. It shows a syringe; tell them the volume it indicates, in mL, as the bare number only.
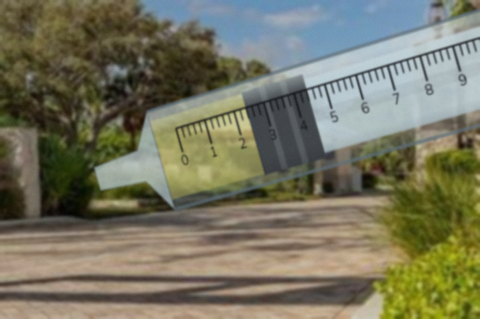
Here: 2.4
